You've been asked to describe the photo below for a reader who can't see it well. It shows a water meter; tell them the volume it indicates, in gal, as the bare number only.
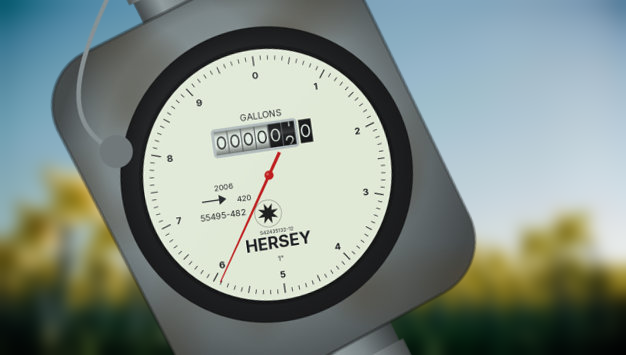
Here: 15.9
